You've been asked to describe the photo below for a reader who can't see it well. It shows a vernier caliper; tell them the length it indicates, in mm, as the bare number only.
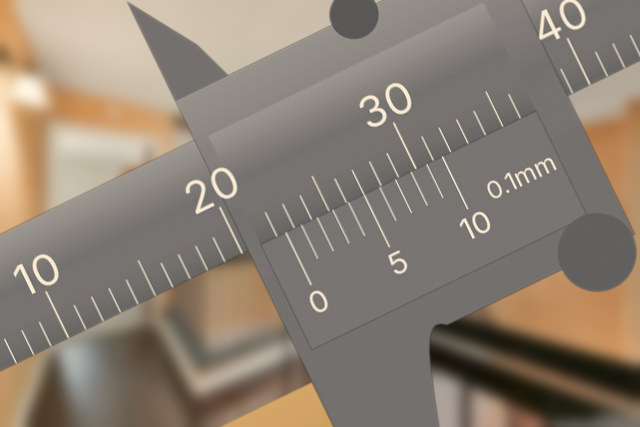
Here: 22.5
